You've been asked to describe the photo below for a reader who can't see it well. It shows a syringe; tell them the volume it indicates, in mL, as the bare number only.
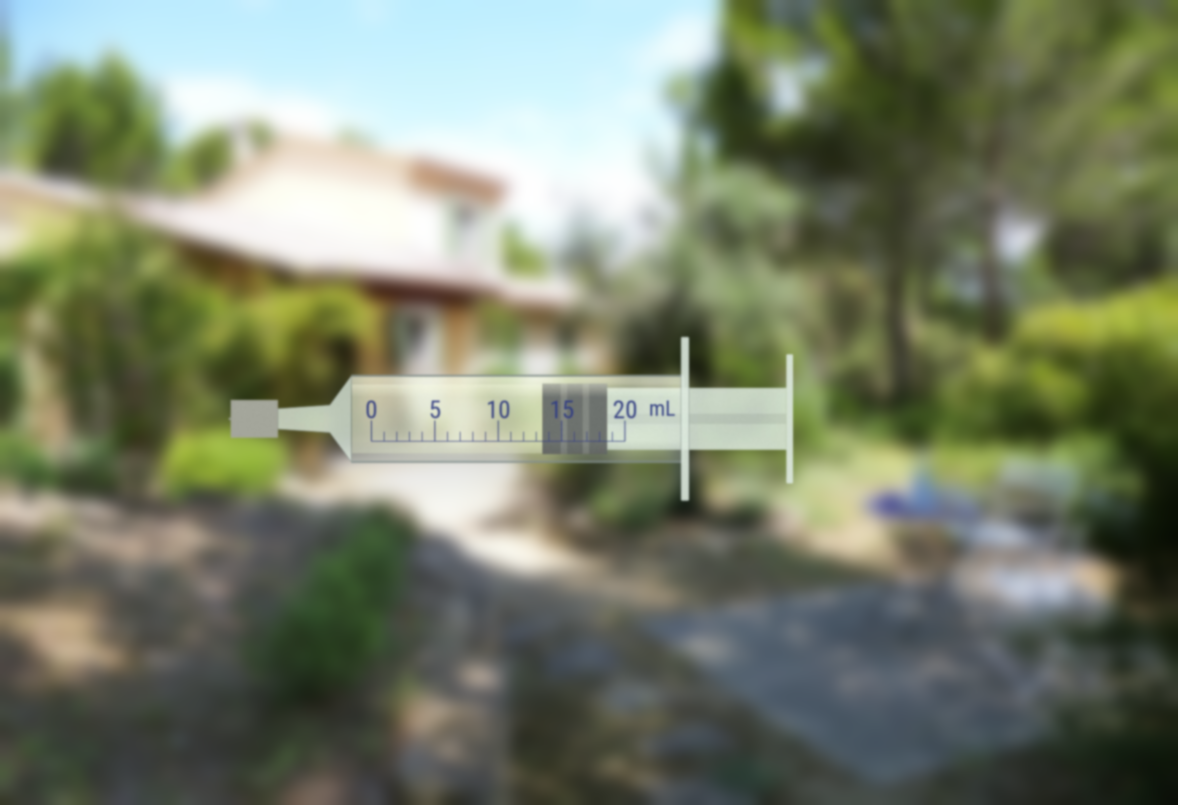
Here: 13.5
